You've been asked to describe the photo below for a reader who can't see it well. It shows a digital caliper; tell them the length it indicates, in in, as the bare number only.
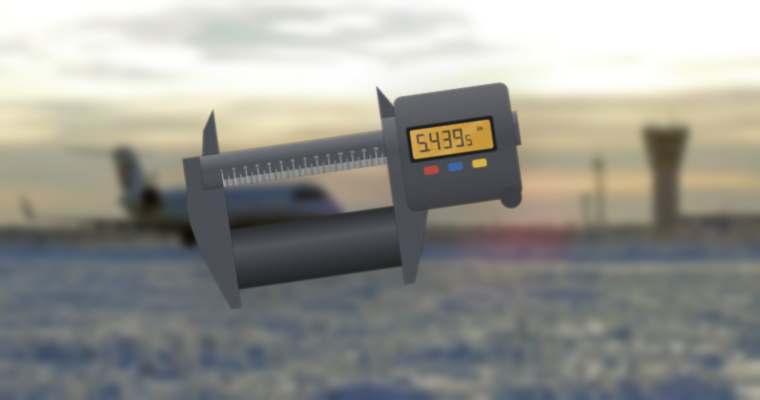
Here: 5.4395
